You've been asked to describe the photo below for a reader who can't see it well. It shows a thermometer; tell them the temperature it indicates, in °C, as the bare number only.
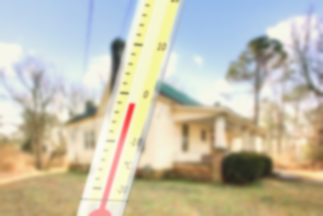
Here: -2
